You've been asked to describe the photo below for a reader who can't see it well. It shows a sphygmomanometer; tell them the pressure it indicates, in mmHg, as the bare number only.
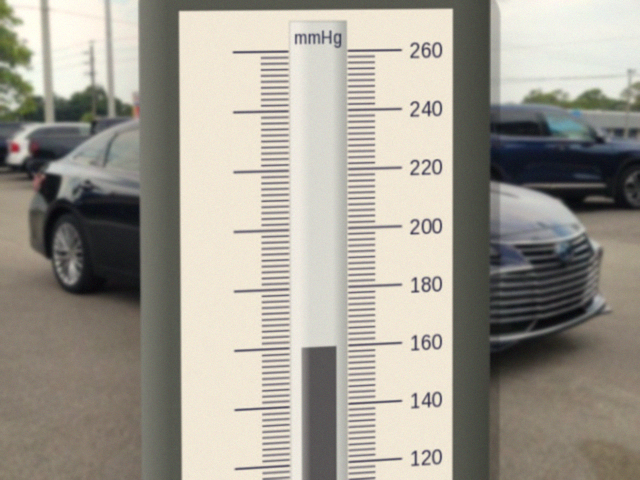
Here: 160
